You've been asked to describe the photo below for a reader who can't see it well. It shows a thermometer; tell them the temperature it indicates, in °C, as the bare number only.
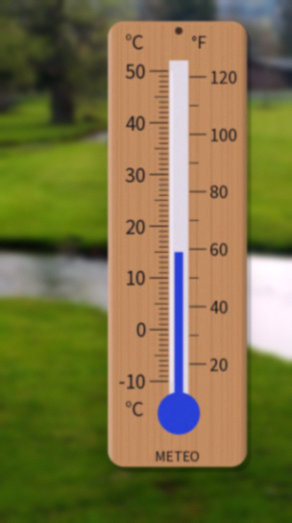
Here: 15
